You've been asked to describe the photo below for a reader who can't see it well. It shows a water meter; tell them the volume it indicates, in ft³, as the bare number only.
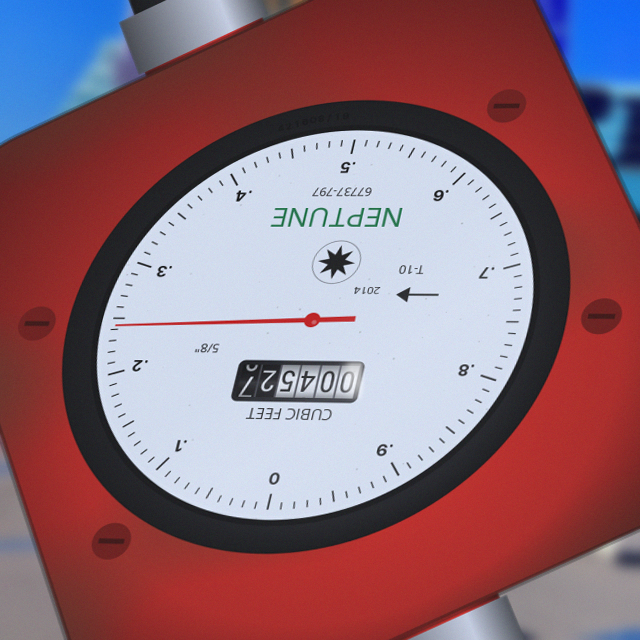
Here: 4527.24
